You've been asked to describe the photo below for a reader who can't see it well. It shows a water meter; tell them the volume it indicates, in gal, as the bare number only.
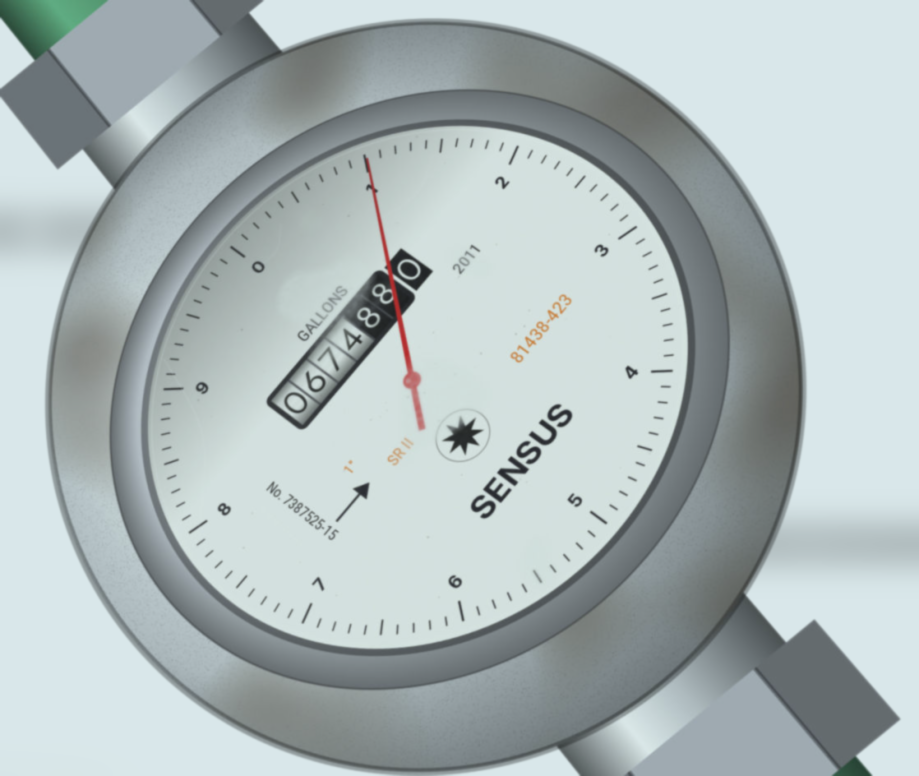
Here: 674881.0
